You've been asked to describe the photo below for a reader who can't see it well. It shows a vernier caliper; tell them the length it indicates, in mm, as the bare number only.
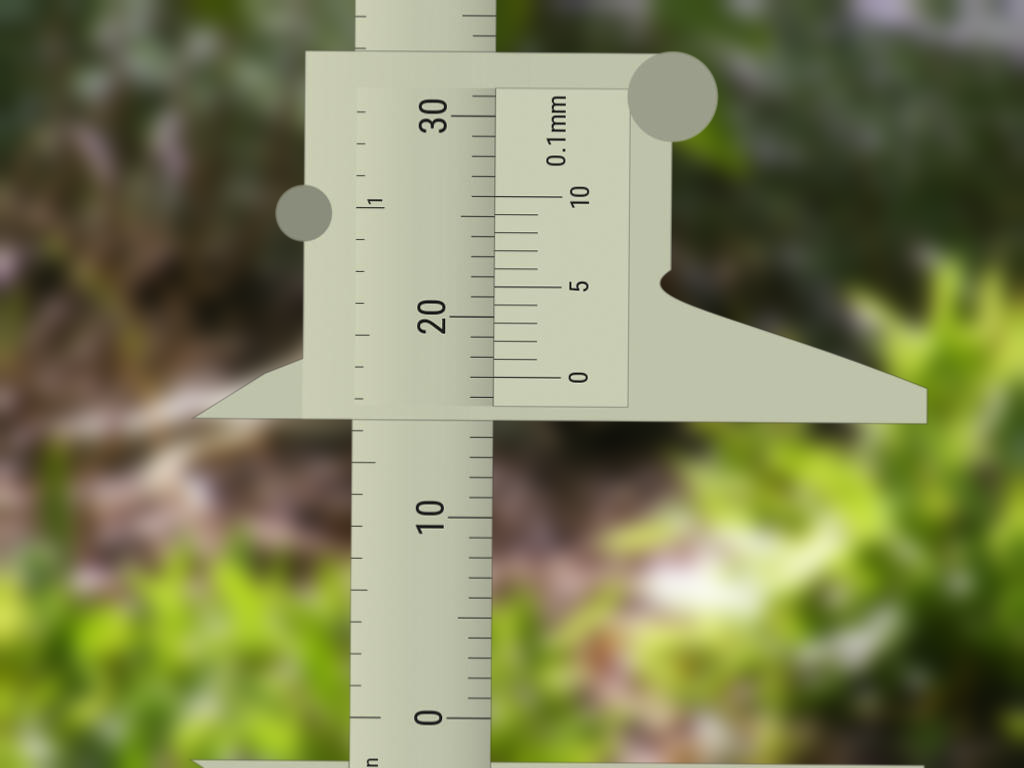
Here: 17.0
